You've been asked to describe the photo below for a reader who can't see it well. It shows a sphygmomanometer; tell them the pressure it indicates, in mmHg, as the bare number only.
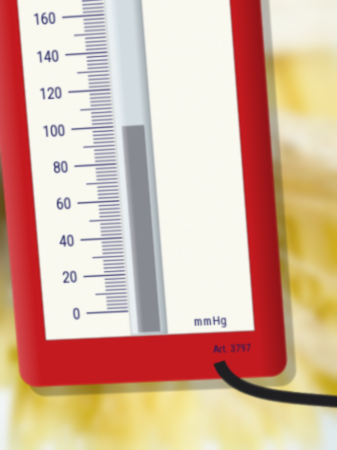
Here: 100
